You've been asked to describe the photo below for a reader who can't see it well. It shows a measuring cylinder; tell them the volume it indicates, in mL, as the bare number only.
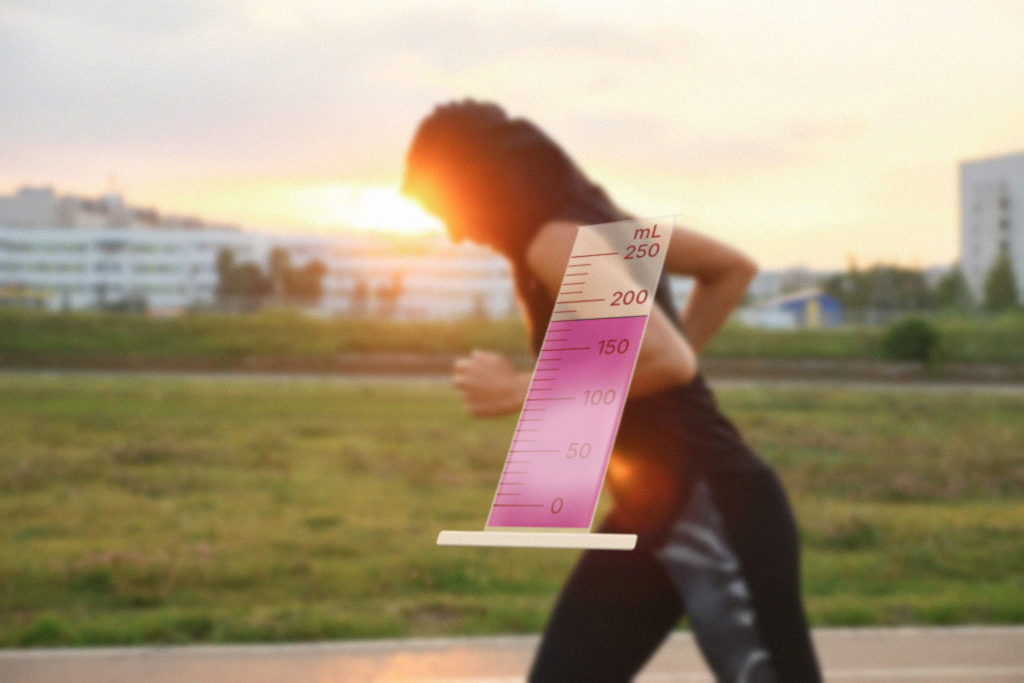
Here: 180
